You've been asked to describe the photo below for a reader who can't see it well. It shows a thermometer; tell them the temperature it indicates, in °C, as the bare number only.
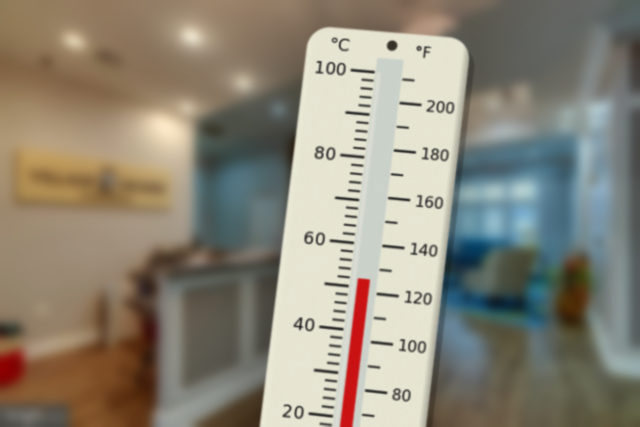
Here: 52
